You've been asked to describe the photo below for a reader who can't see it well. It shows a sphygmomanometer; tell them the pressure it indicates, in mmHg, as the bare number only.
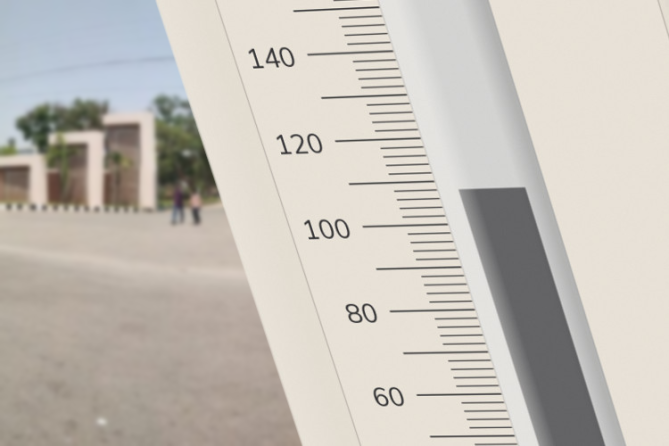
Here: 108
